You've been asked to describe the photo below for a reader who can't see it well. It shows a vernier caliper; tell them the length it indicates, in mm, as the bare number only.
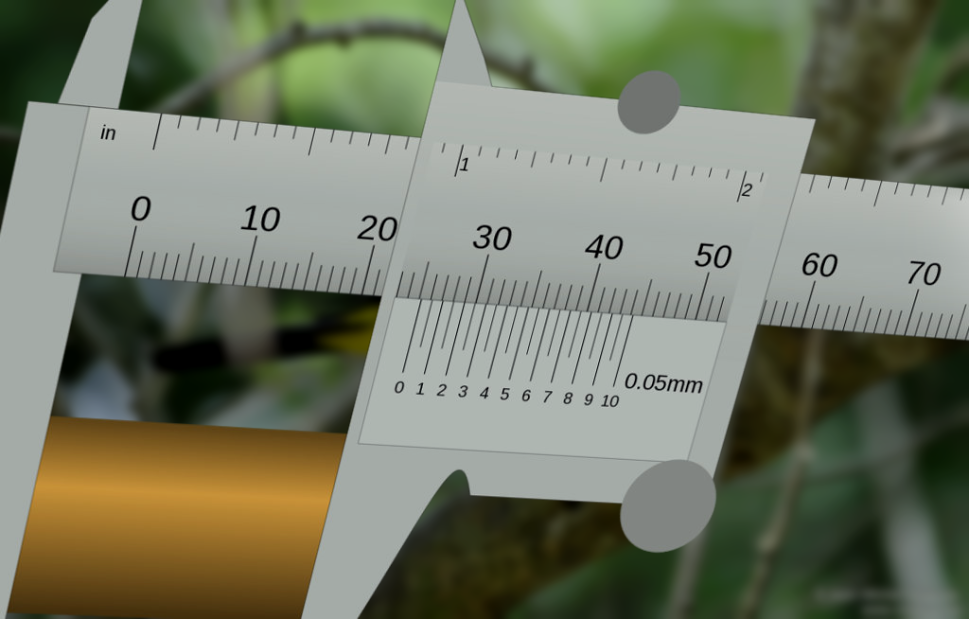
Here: 25.2
